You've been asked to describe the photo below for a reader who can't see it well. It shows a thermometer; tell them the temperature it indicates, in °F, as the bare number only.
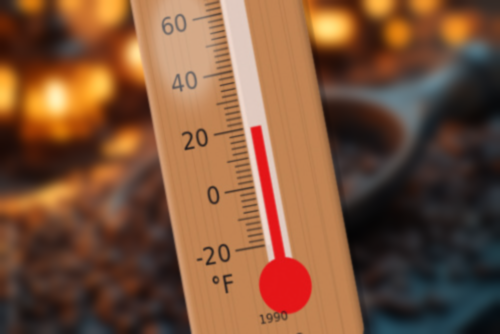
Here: 20
